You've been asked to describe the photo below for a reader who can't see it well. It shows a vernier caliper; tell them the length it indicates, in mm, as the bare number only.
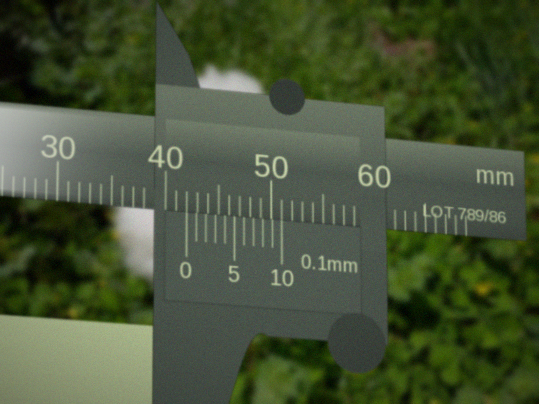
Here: 42.0
